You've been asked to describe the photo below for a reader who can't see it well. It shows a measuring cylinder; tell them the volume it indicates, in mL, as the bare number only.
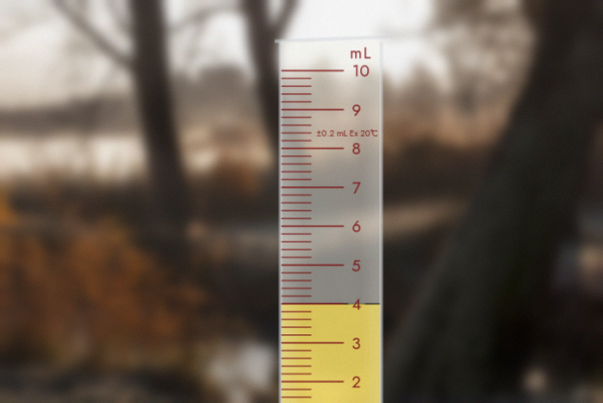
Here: 4
